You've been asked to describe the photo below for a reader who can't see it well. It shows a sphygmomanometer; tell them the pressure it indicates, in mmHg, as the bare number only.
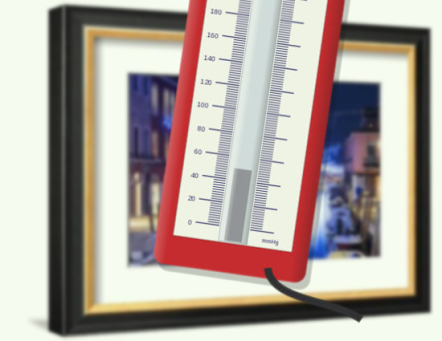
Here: 50
